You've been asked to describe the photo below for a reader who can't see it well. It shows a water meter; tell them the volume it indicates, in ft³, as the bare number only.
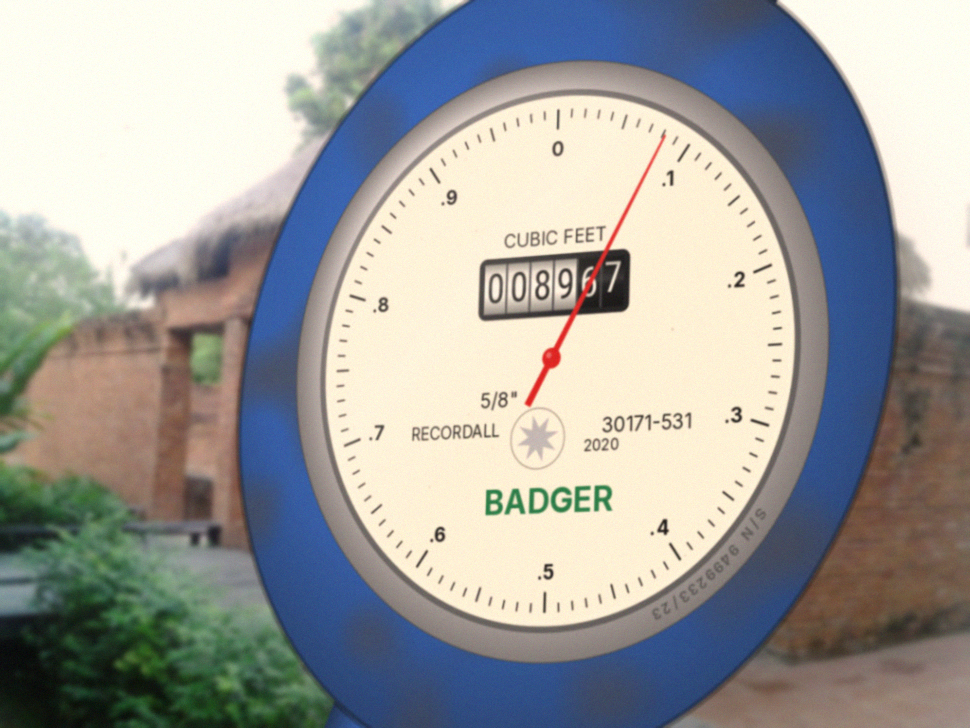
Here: 8967.08
